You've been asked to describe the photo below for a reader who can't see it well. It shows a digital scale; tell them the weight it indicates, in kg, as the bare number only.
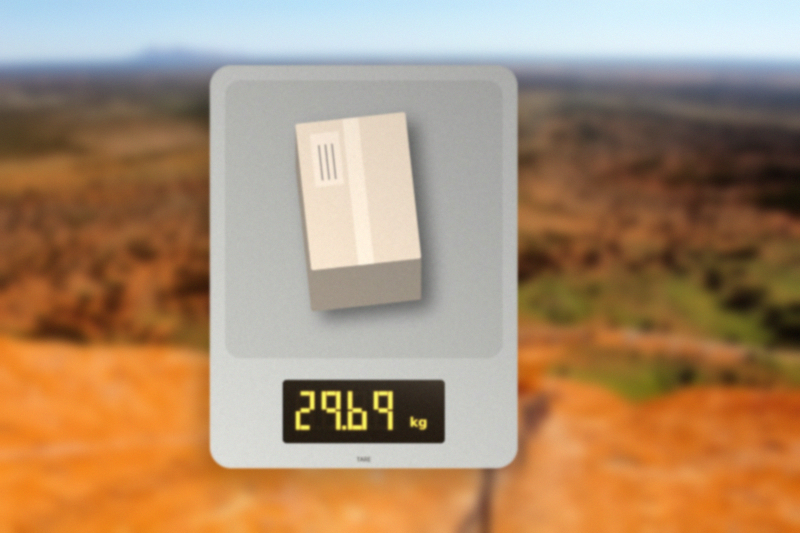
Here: 29.69
